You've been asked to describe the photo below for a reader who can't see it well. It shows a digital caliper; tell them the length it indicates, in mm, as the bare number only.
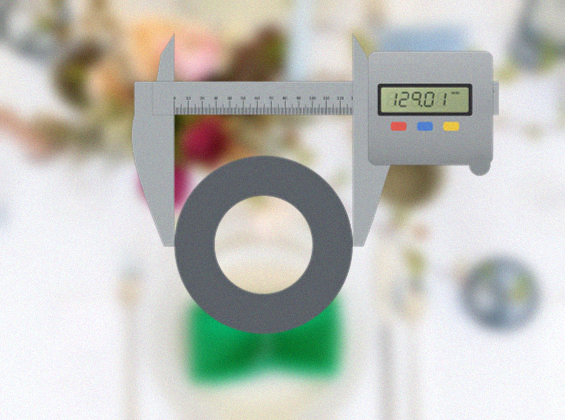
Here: 129.01
